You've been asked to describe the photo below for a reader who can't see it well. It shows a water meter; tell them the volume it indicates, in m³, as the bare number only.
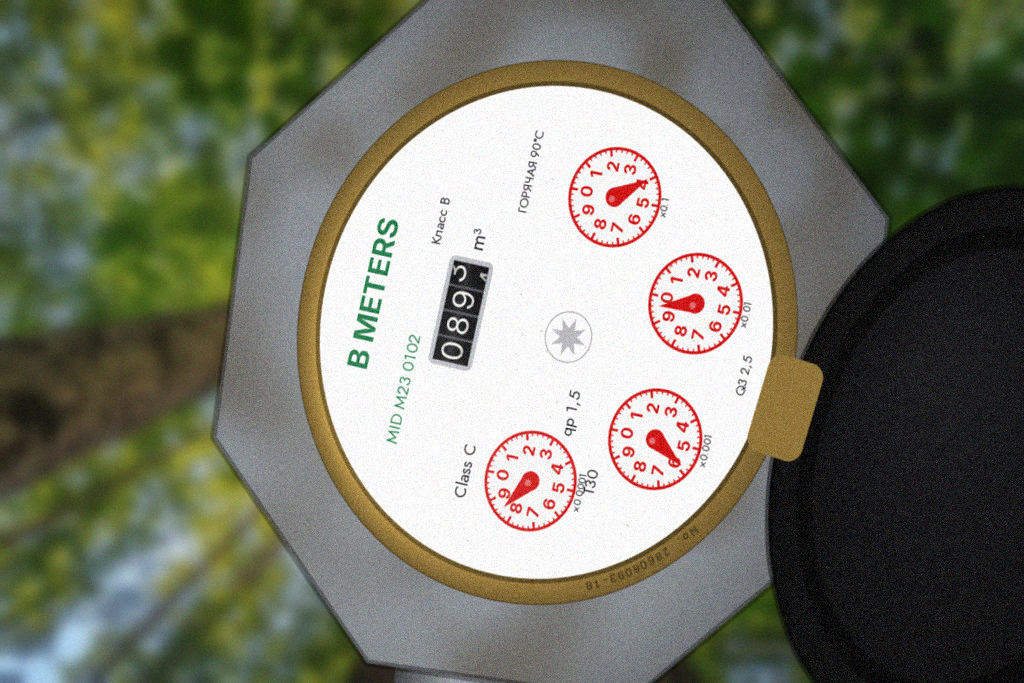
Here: 893.3958
